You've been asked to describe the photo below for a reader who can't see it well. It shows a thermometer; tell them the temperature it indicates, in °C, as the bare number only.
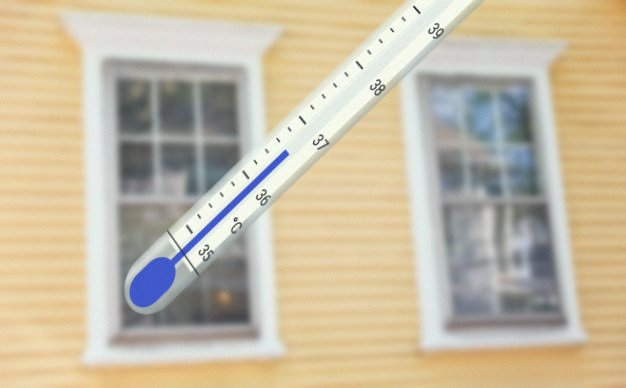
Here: 36.6
